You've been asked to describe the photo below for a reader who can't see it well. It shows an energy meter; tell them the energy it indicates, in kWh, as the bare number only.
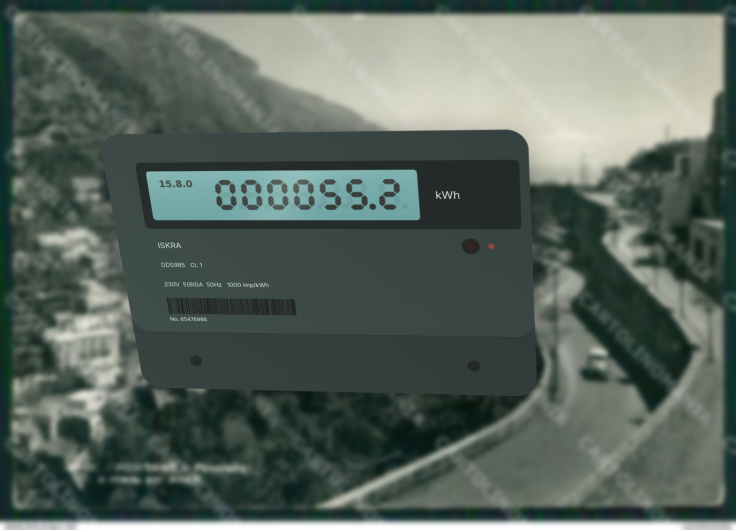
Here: 55.2
